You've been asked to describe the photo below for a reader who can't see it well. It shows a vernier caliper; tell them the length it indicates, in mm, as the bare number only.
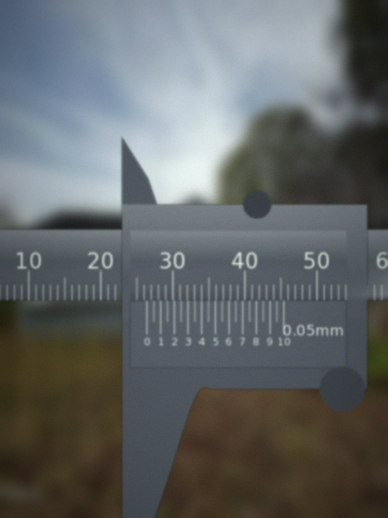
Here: 26.4
